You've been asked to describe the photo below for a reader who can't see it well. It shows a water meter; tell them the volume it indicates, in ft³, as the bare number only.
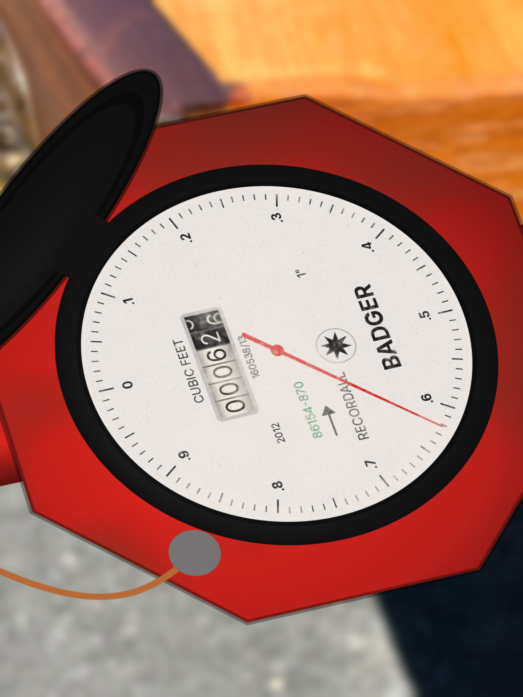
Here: 625.62
